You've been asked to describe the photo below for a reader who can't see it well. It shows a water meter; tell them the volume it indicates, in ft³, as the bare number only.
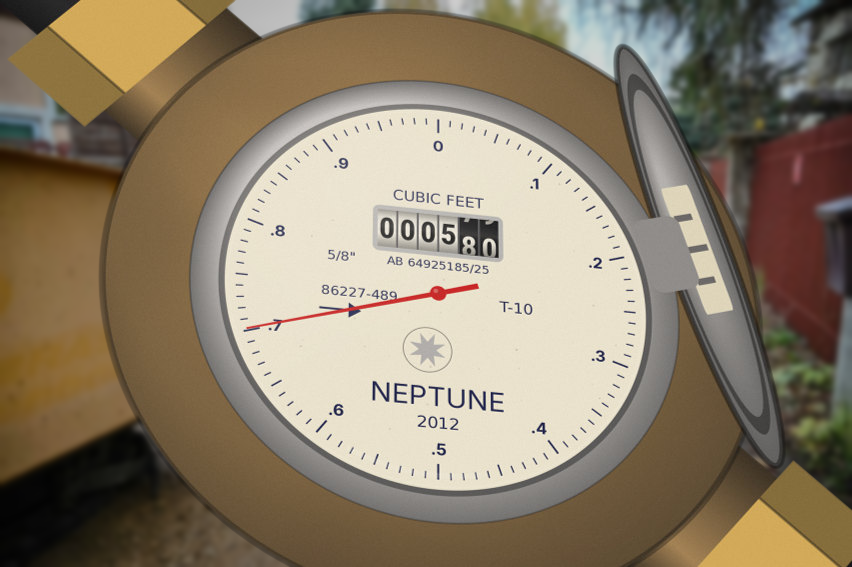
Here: 579.70
